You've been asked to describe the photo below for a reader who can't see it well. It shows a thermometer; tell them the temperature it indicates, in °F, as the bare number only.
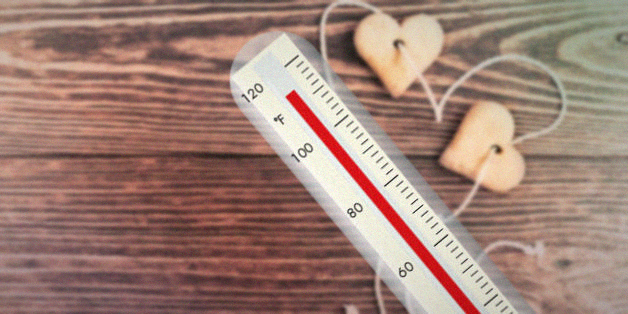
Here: 114
